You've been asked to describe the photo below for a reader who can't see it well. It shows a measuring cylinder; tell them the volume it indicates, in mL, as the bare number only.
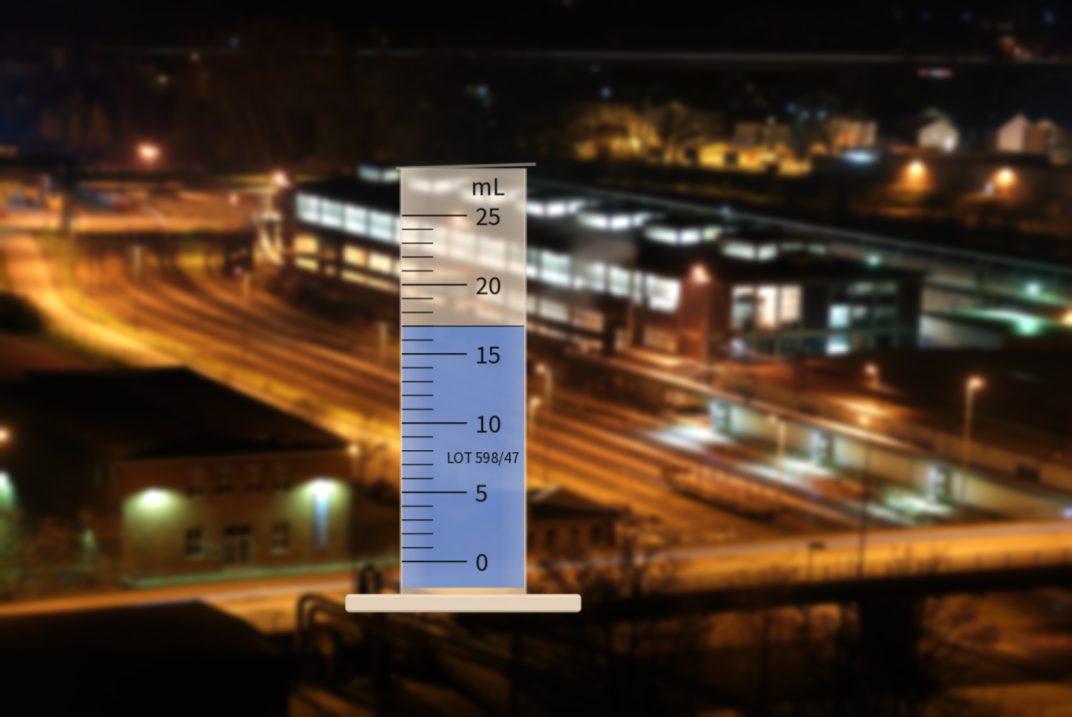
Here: 17
